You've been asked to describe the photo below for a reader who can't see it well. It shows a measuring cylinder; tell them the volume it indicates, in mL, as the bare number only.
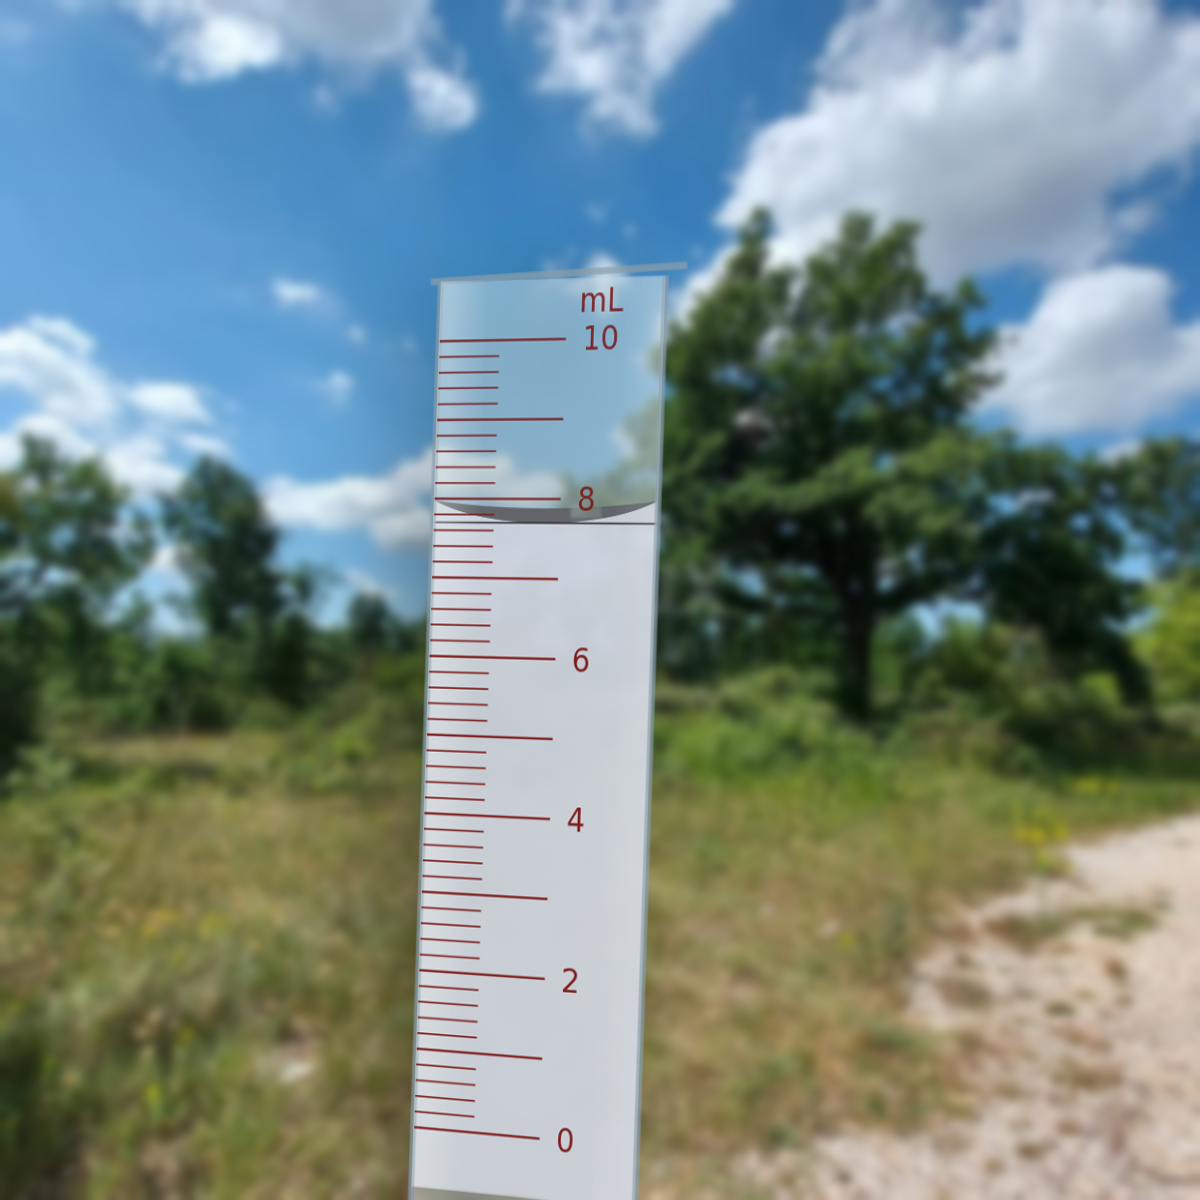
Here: 7.7
